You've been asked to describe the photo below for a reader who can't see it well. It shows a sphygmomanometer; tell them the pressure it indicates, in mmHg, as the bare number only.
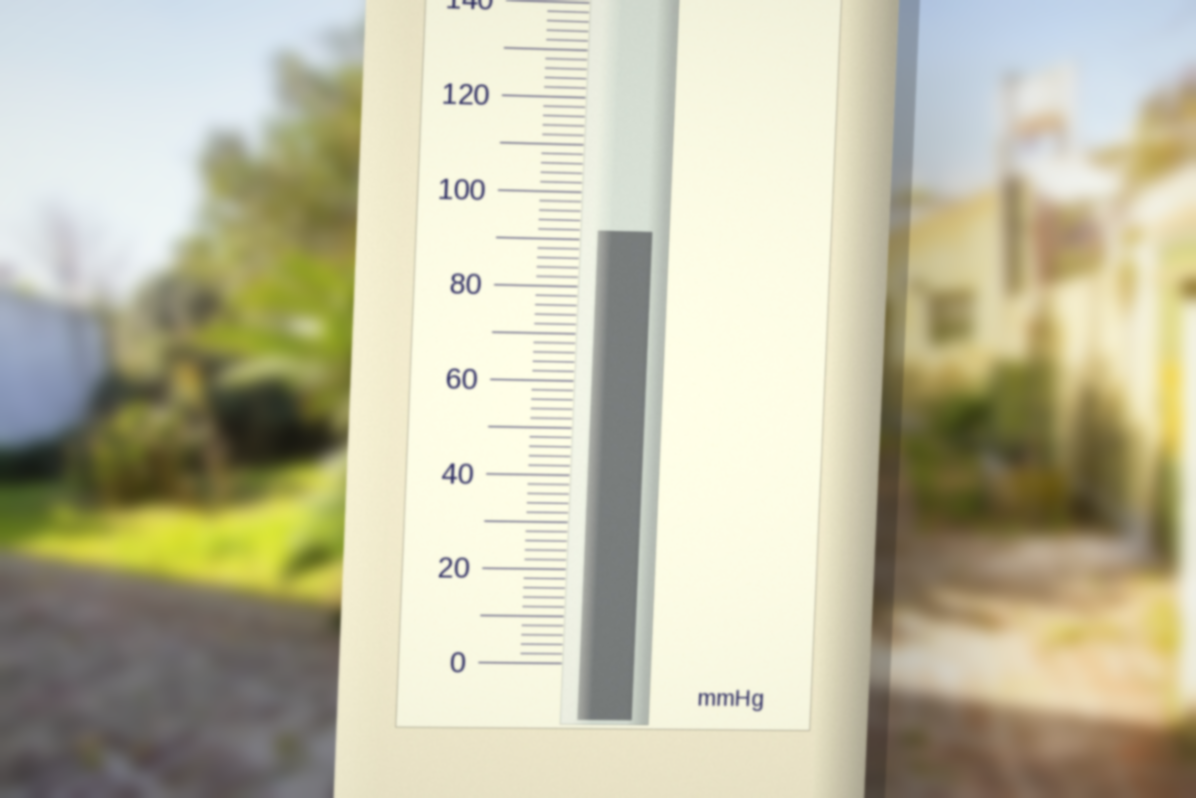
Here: 92
